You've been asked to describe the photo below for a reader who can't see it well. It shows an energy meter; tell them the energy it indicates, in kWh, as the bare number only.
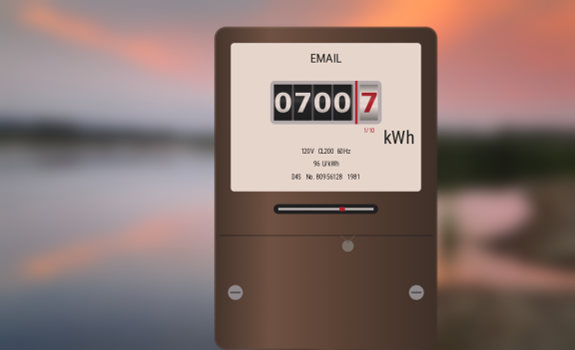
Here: 700.7
